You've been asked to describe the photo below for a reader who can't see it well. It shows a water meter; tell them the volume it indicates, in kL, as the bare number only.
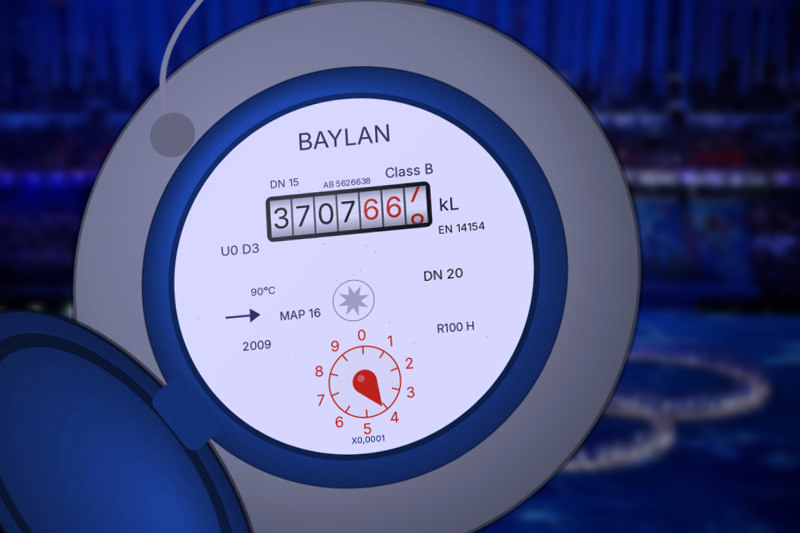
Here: 3707.6674
